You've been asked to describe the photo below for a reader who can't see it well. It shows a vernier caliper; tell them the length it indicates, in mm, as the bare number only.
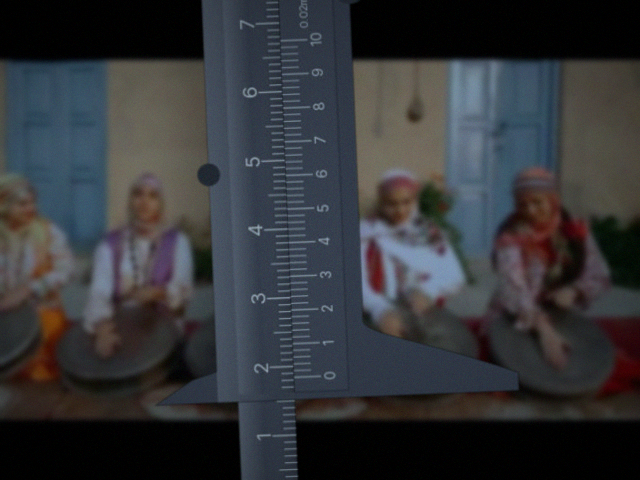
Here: 18.4
